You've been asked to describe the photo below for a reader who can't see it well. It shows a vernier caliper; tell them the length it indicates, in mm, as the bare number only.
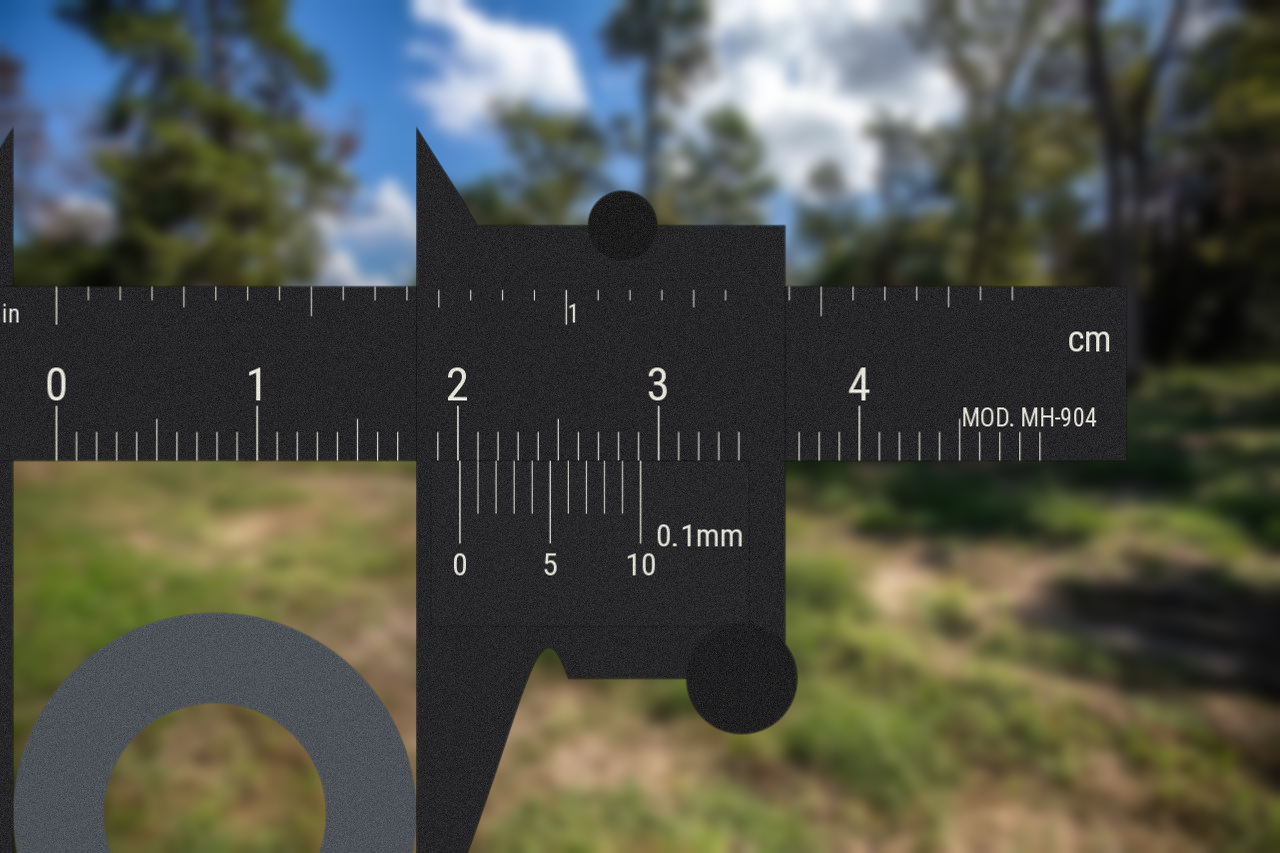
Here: 20.1
